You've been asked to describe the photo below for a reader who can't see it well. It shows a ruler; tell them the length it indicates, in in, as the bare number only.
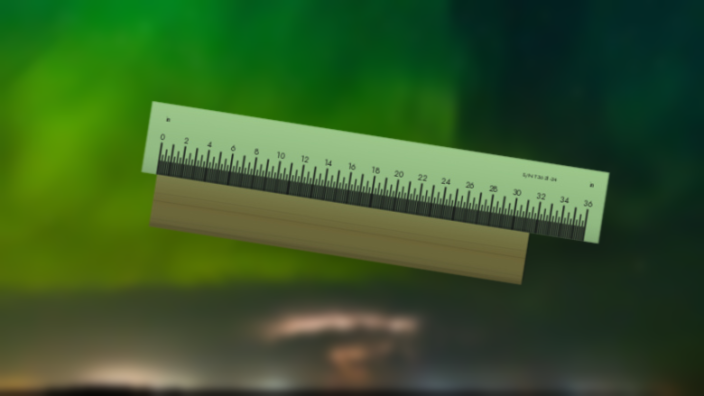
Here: 31.5
